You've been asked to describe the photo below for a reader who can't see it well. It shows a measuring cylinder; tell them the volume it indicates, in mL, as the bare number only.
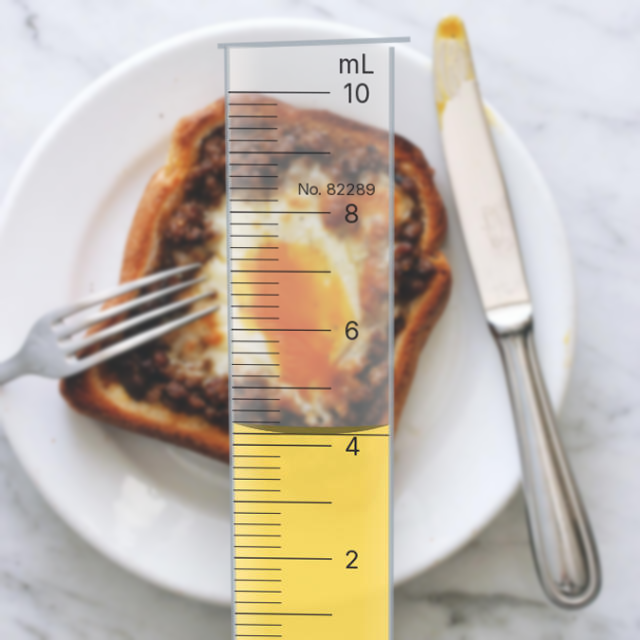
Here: 4.2
